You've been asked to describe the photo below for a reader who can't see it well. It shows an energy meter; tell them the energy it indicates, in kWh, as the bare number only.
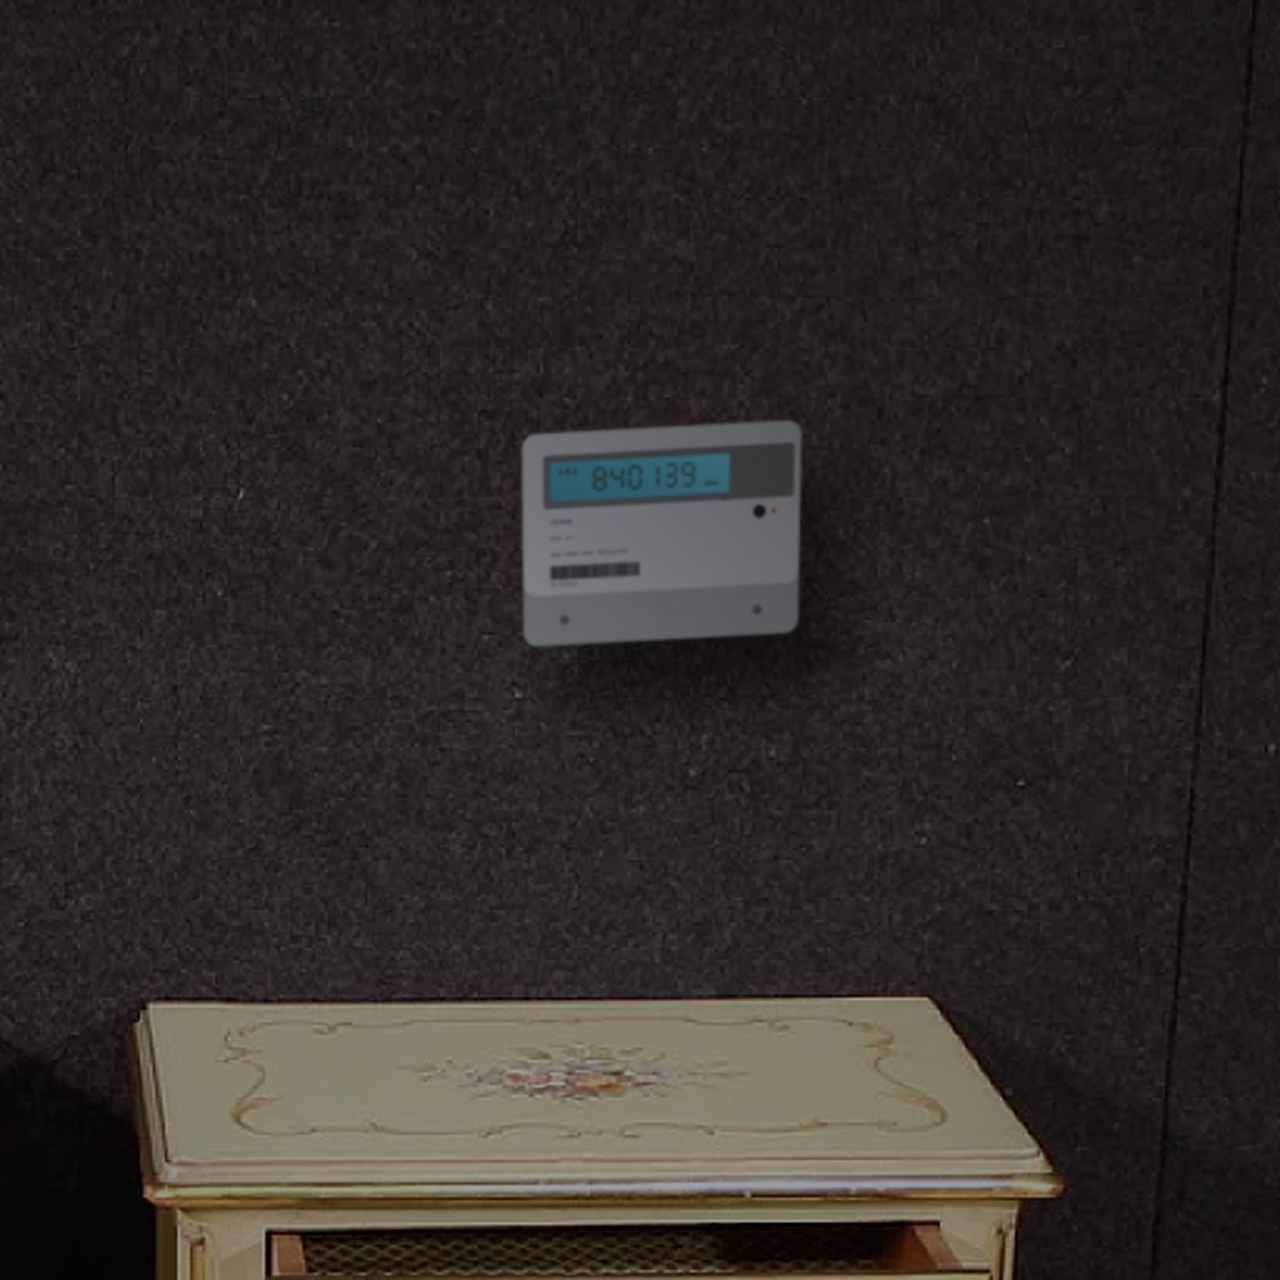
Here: 840139
